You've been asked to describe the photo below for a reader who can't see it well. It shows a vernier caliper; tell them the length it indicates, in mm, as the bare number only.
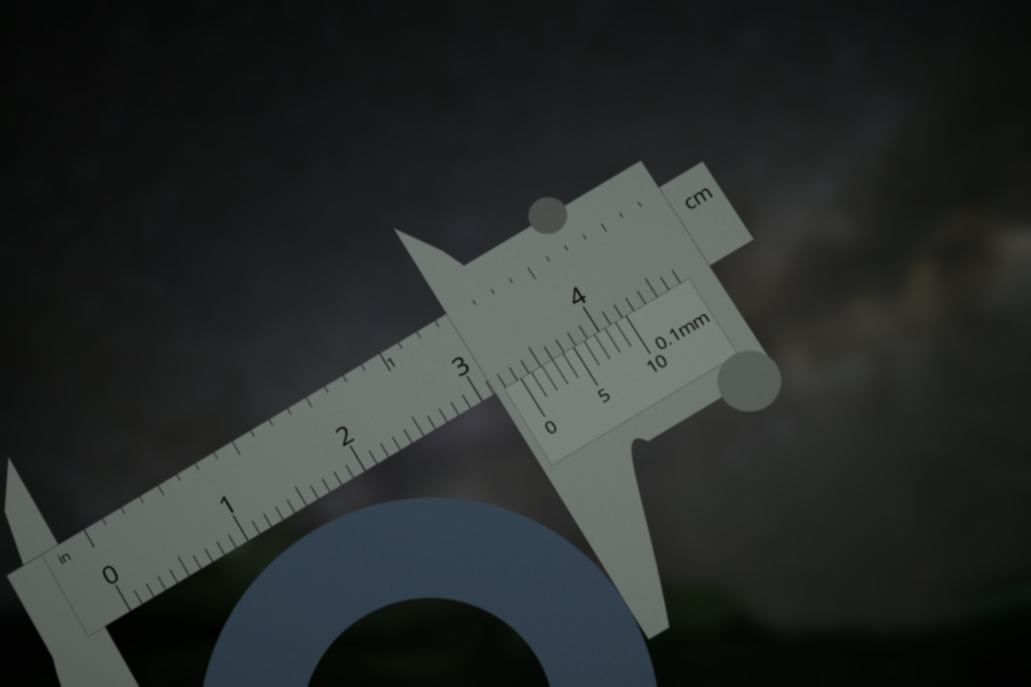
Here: 33.3
